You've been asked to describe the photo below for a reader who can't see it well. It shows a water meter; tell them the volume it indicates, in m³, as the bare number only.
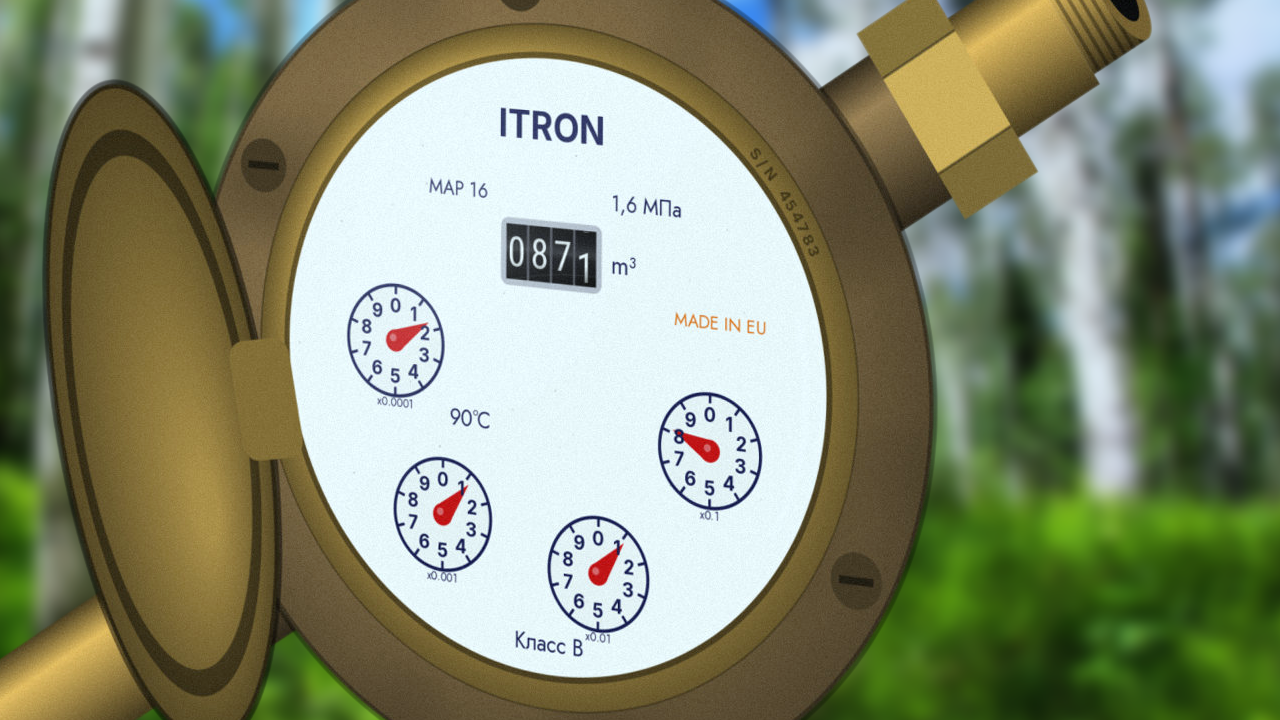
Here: 870.8111
